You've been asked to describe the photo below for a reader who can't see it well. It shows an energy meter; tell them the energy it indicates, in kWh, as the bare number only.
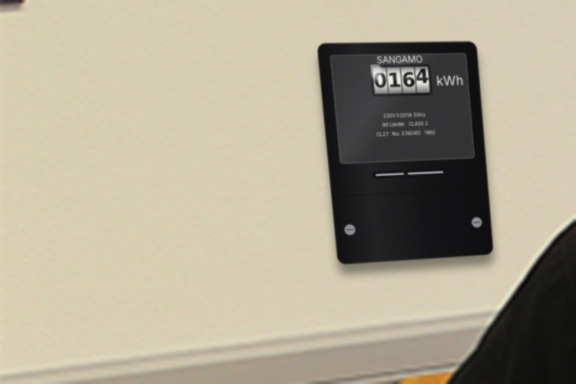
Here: 164
